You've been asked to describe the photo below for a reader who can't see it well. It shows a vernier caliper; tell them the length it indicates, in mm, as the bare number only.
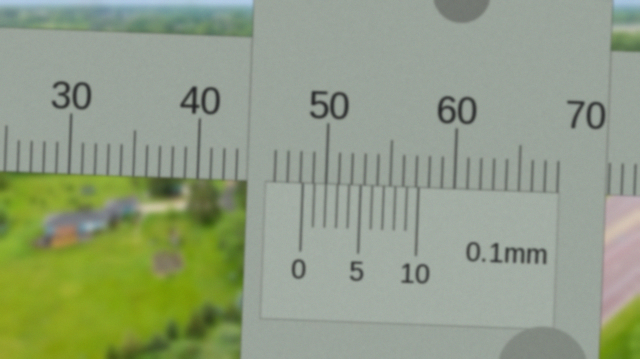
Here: 48.2
